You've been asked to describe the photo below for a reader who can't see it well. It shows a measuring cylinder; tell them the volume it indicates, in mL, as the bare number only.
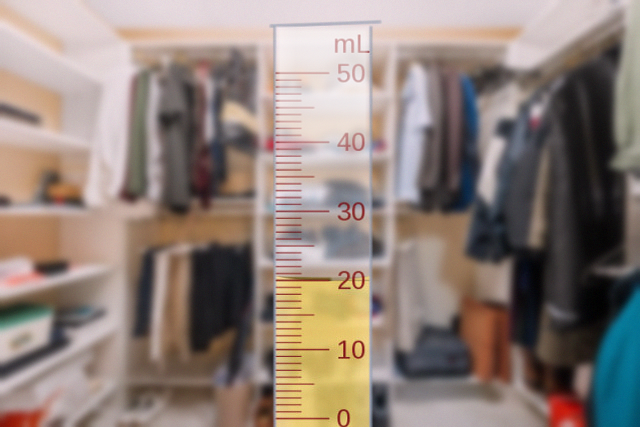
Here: 20
